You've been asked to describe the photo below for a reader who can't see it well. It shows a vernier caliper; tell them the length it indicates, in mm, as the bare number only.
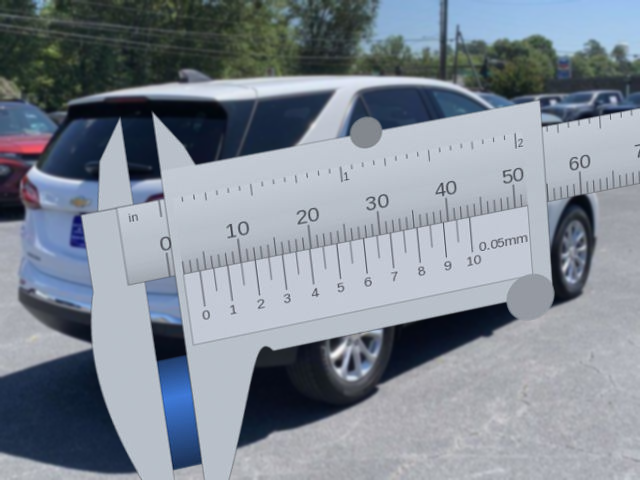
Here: 4.2
